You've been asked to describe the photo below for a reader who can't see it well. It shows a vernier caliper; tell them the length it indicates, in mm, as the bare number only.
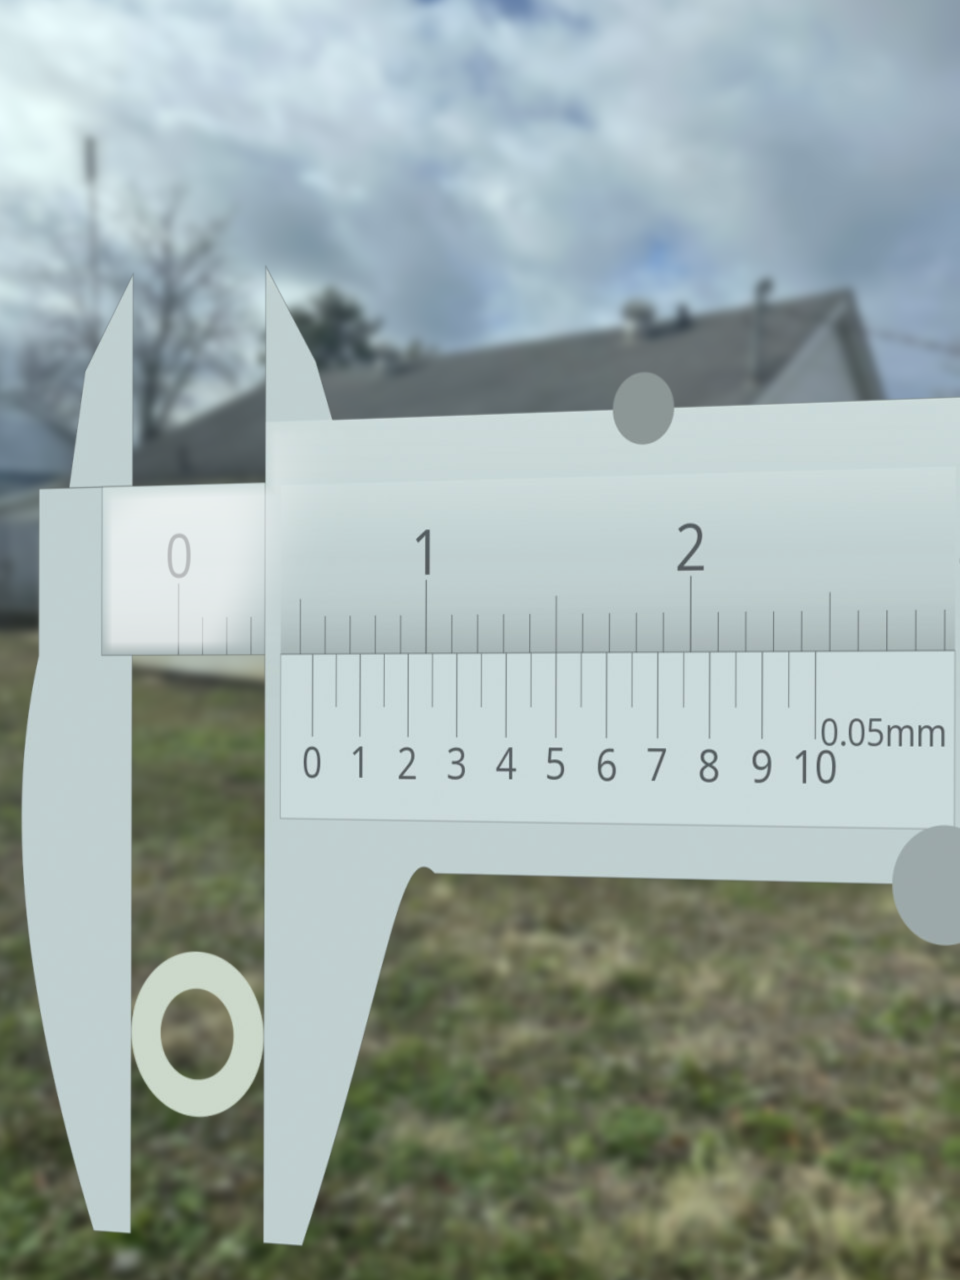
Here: 5.5
